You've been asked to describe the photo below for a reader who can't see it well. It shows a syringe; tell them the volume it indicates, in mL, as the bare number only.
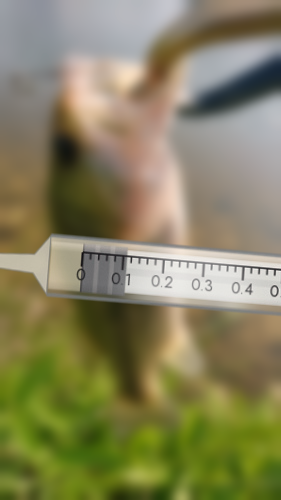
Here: 0
